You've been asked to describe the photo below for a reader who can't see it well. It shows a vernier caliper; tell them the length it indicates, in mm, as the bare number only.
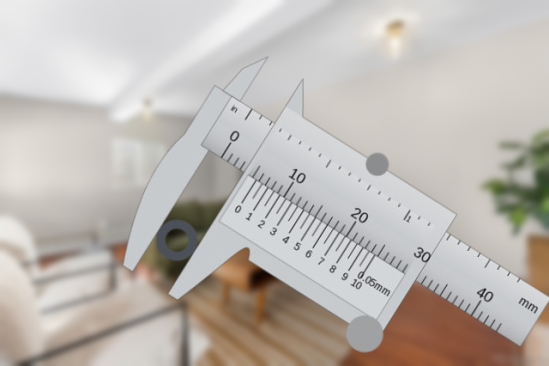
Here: 5.6
